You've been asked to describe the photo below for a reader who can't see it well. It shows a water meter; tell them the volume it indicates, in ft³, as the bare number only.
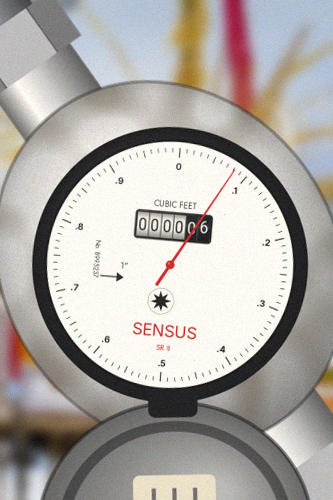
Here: 6.08
